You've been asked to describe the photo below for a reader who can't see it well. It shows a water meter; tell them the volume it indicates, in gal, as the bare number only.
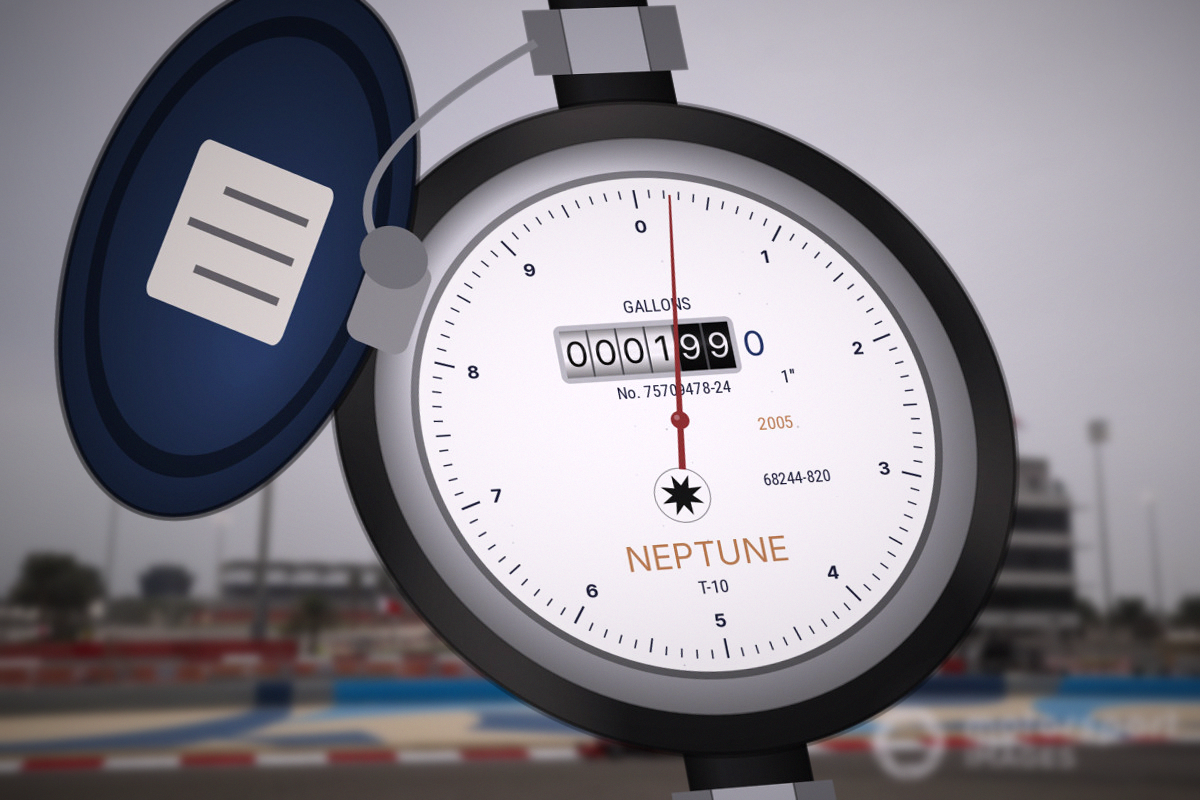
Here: 1990.2
